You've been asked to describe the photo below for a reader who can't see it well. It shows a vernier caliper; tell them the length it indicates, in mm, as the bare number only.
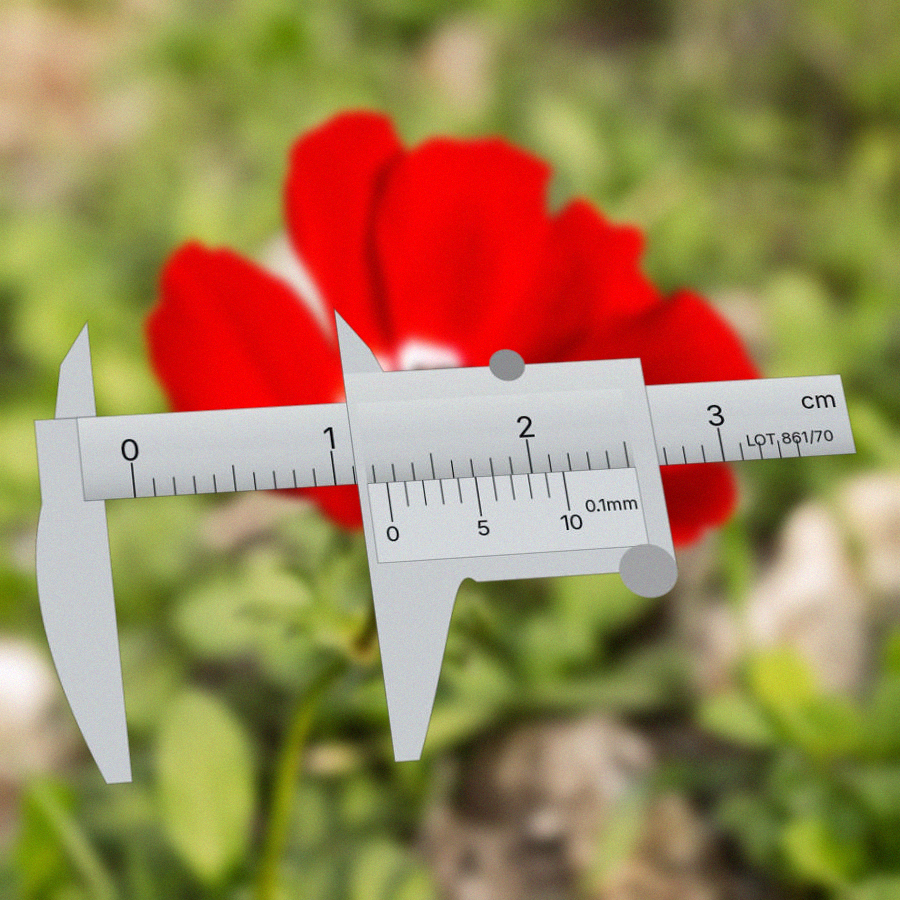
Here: 12.6
